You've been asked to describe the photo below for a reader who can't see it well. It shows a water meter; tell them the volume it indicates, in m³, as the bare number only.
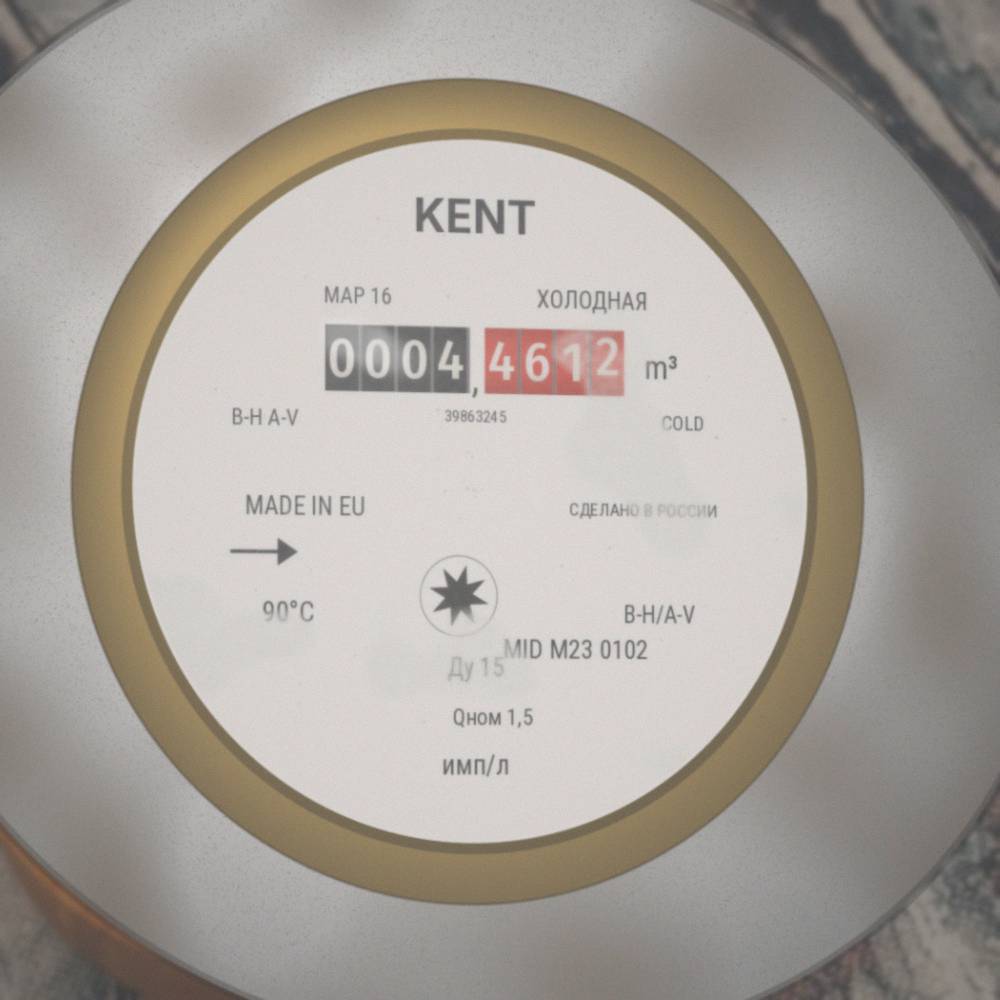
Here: 4.4612
